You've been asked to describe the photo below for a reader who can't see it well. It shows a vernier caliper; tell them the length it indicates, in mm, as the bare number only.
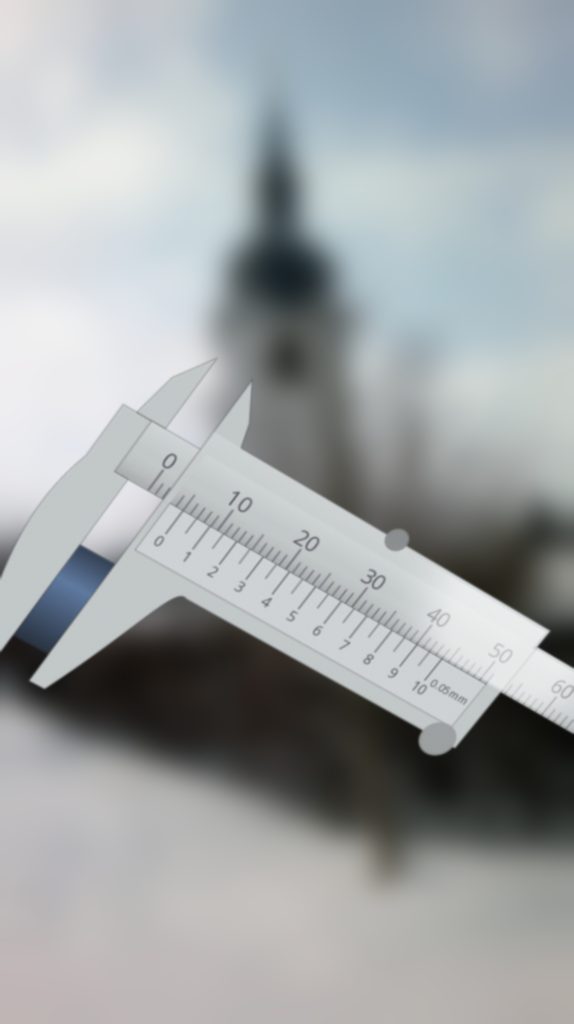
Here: 5.0
